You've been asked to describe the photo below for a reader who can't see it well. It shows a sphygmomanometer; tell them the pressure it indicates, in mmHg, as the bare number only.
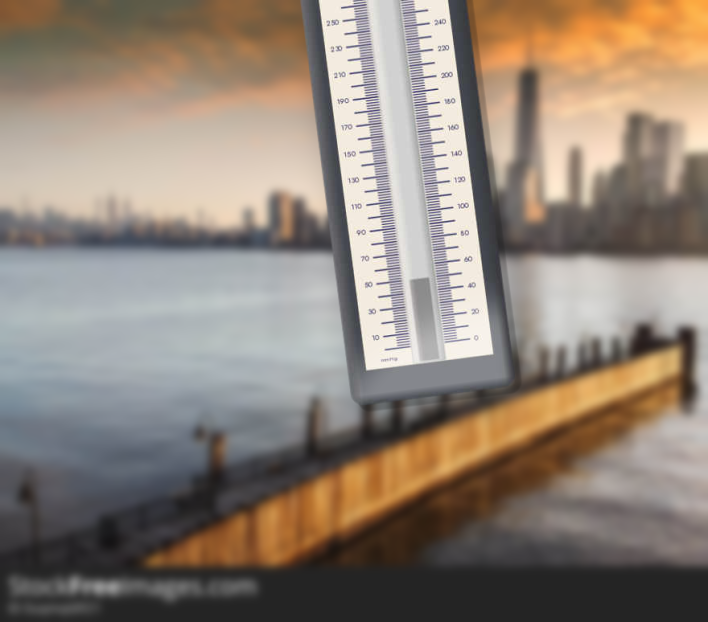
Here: 50
